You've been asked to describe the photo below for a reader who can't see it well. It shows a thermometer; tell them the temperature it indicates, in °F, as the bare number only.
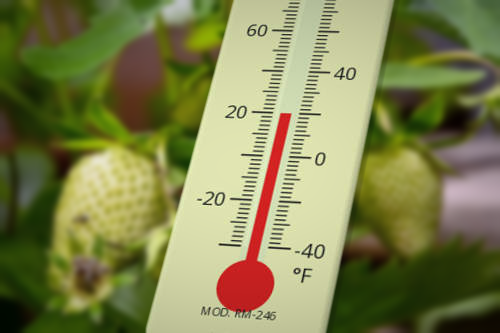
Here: 20
